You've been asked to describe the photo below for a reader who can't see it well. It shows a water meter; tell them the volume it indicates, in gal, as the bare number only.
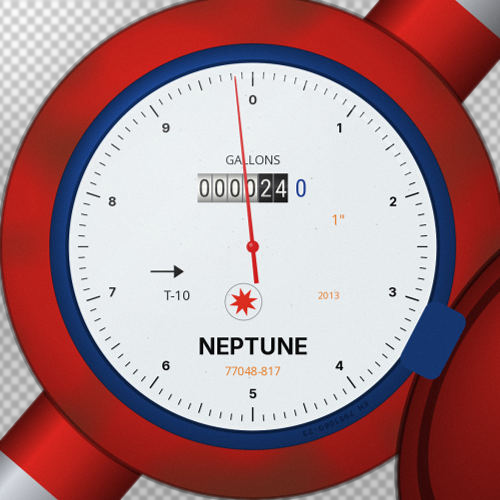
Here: 239.8
